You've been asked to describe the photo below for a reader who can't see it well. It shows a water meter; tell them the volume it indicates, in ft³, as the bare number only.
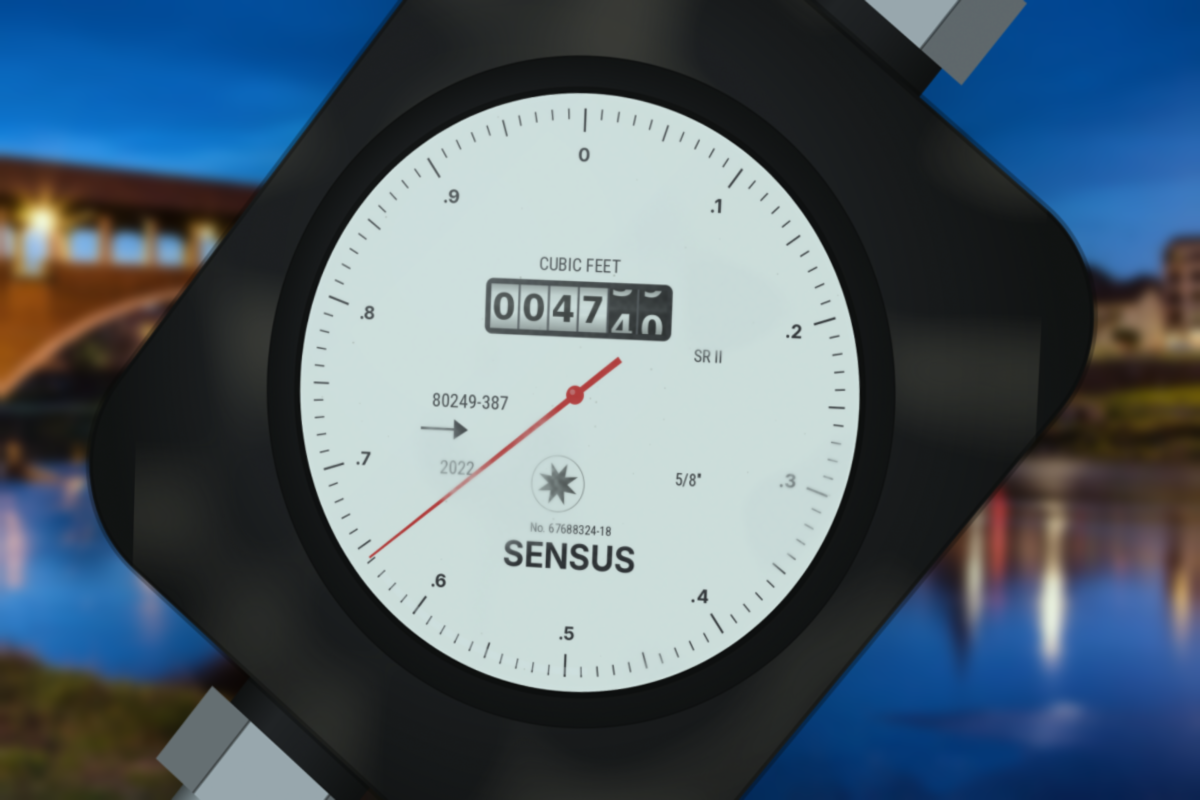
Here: 4739.64
